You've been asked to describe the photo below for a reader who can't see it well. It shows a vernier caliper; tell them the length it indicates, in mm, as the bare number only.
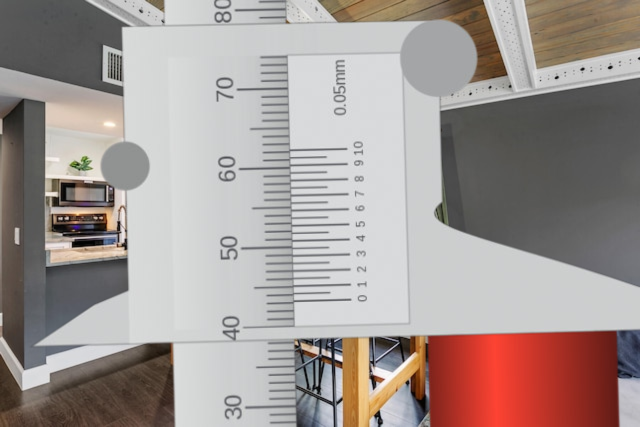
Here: 43.2
